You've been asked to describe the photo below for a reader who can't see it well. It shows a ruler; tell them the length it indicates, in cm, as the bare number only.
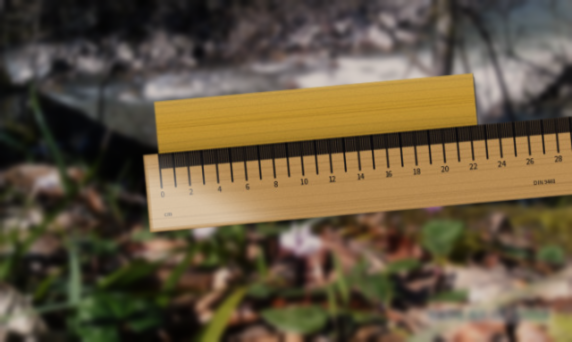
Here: 22.5
